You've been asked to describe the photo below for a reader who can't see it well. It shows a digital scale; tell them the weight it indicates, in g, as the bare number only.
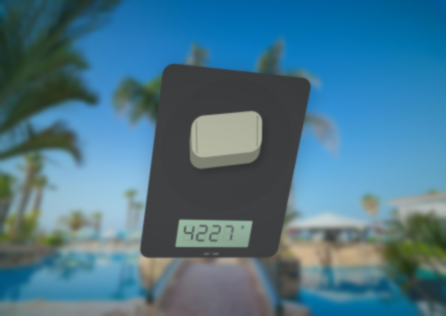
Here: 4227
